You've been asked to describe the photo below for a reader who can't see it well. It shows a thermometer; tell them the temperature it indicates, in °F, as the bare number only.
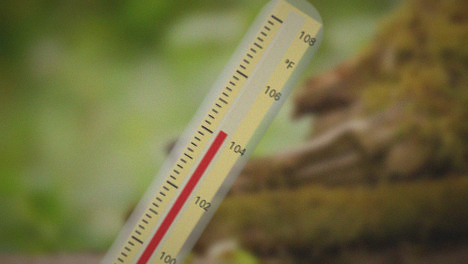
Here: 104.2
